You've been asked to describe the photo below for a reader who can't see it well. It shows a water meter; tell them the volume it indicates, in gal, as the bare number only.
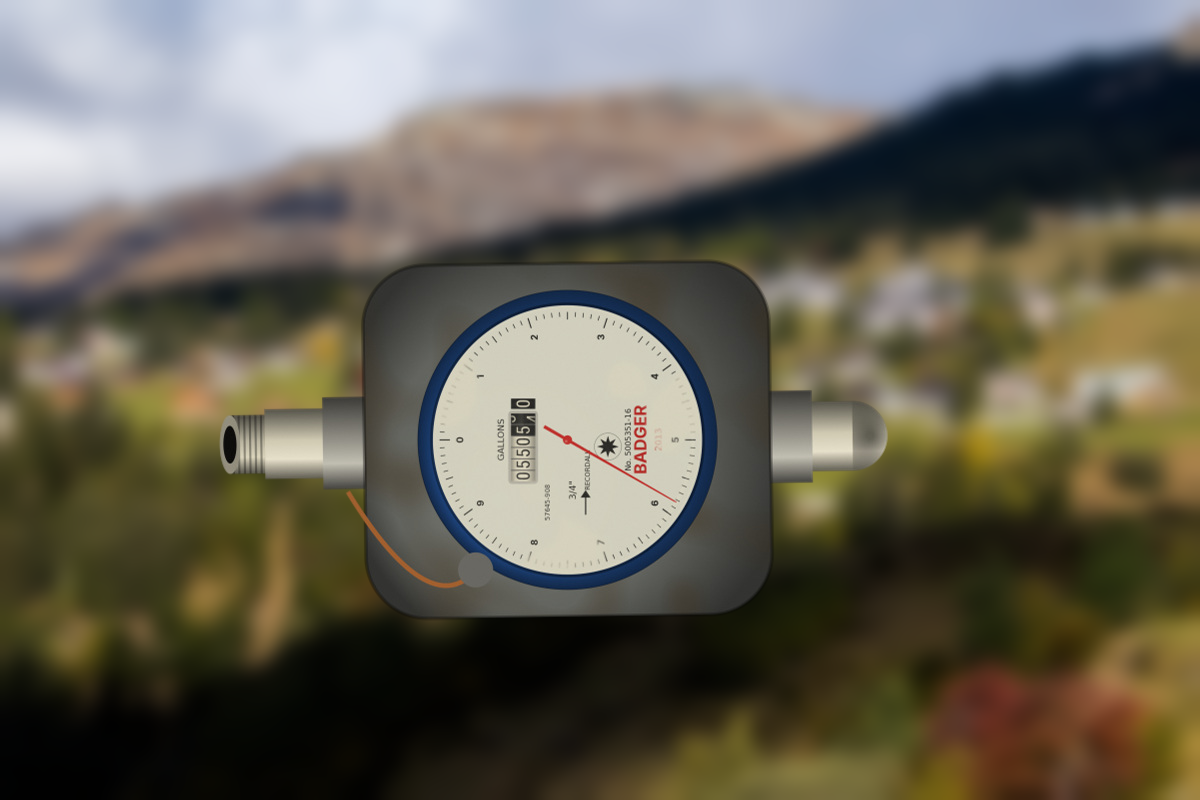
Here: 550535.8
